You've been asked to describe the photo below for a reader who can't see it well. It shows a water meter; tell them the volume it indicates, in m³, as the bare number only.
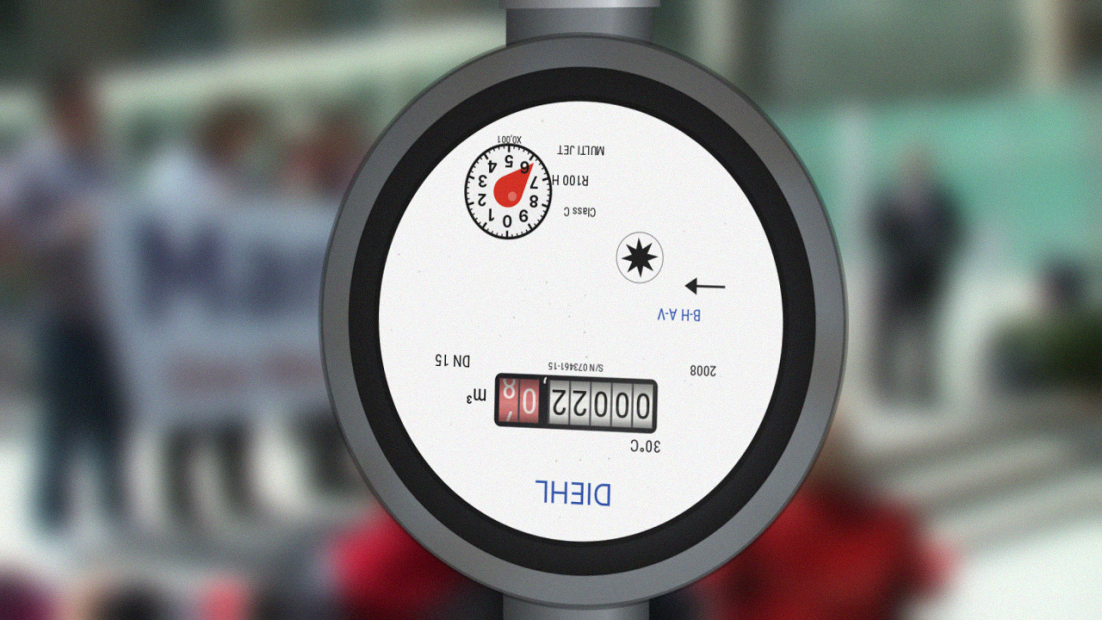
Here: 22.076
